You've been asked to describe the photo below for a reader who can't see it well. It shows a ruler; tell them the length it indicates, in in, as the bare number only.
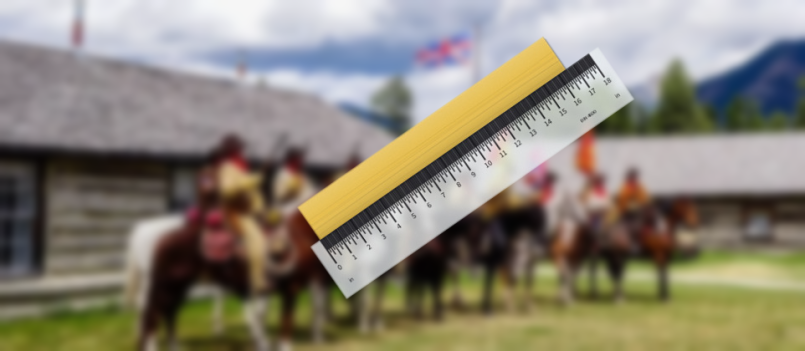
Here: 16.5
